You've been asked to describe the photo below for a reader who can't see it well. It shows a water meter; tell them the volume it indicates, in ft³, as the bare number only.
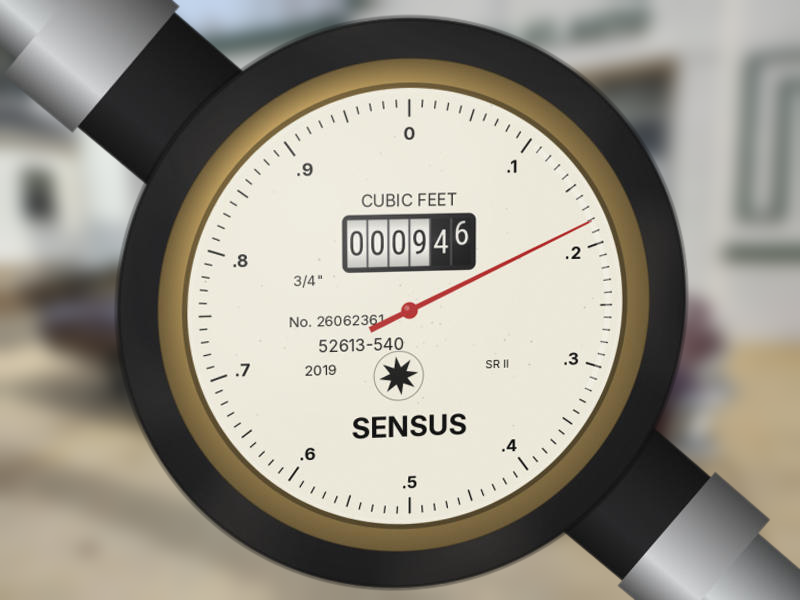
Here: 946.18
